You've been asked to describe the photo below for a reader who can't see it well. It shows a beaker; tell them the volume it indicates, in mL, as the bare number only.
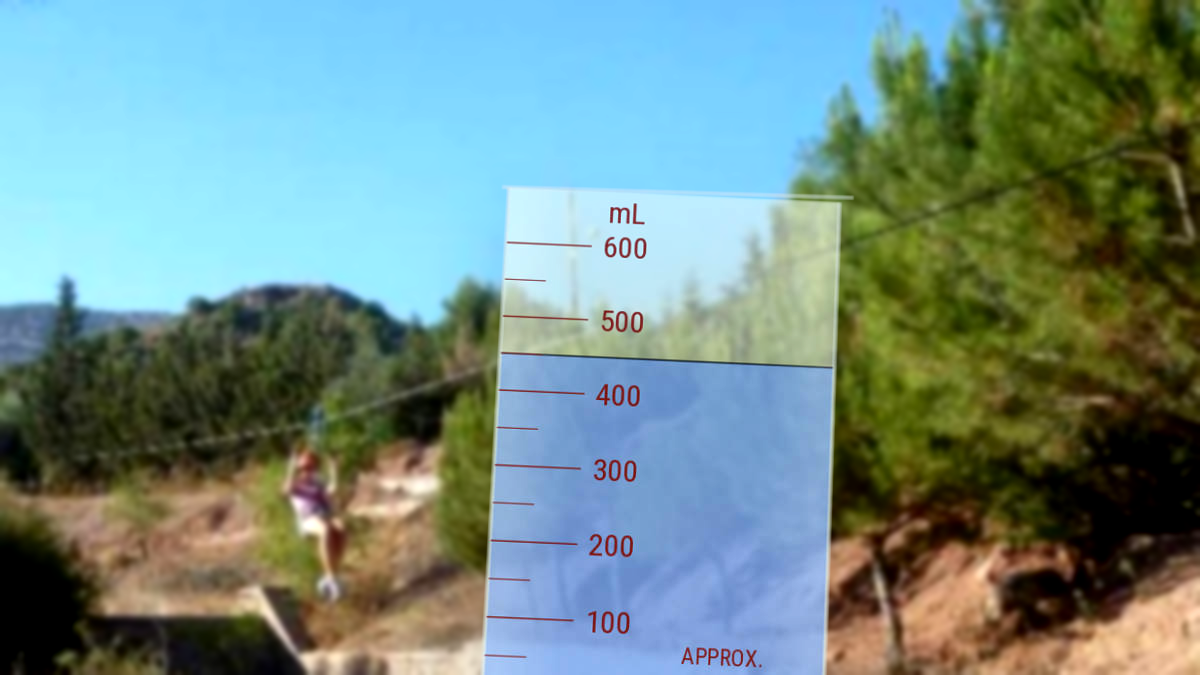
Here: 450
